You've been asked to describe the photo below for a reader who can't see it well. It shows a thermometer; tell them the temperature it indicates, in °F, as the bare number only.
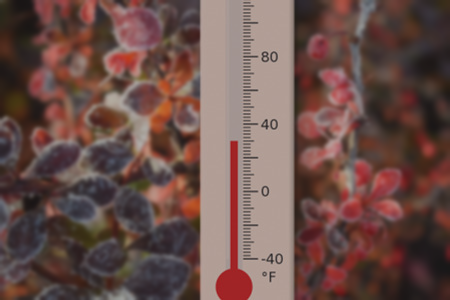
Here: 30
